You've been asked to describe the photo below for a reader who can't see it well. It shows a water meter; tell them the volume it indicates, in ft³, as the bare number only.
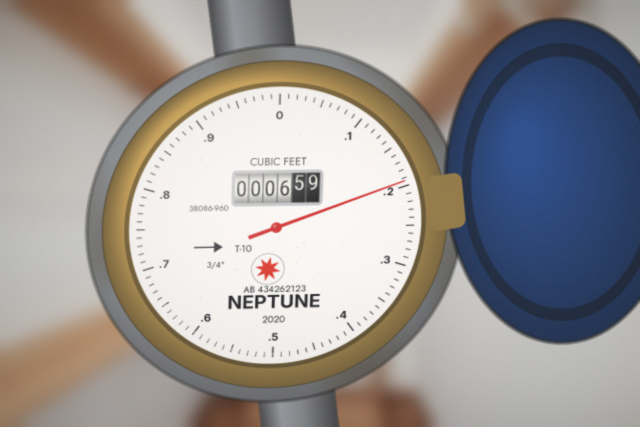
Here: 659.19
